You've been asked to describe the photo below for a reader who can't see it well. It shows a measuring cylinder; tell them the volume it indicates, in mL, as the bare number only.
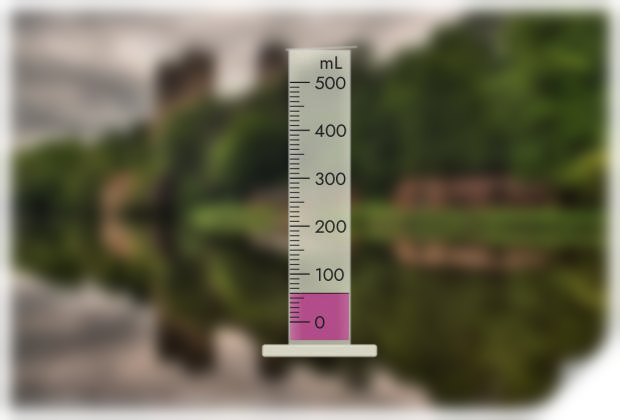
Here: 60
